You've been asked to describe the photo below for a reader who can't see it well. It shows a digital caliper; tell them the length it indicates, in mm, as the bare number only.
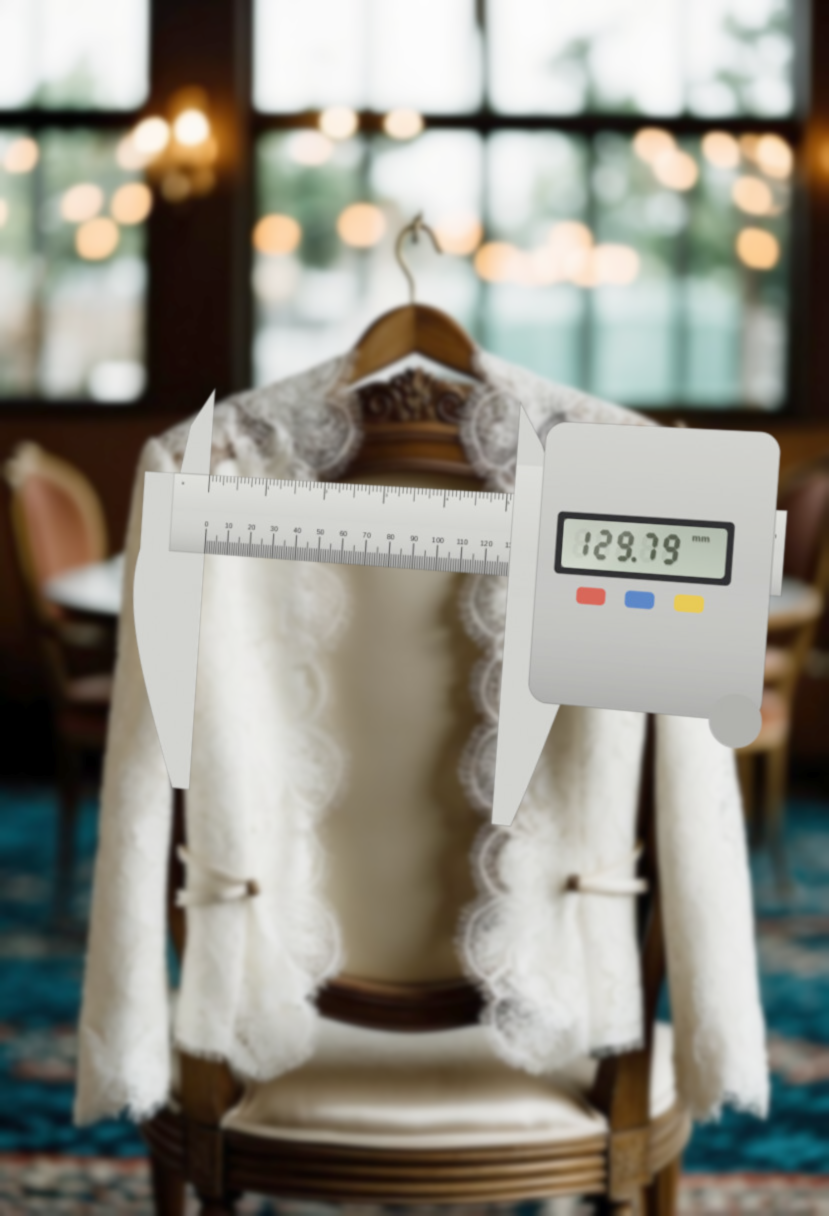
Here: 129.79
